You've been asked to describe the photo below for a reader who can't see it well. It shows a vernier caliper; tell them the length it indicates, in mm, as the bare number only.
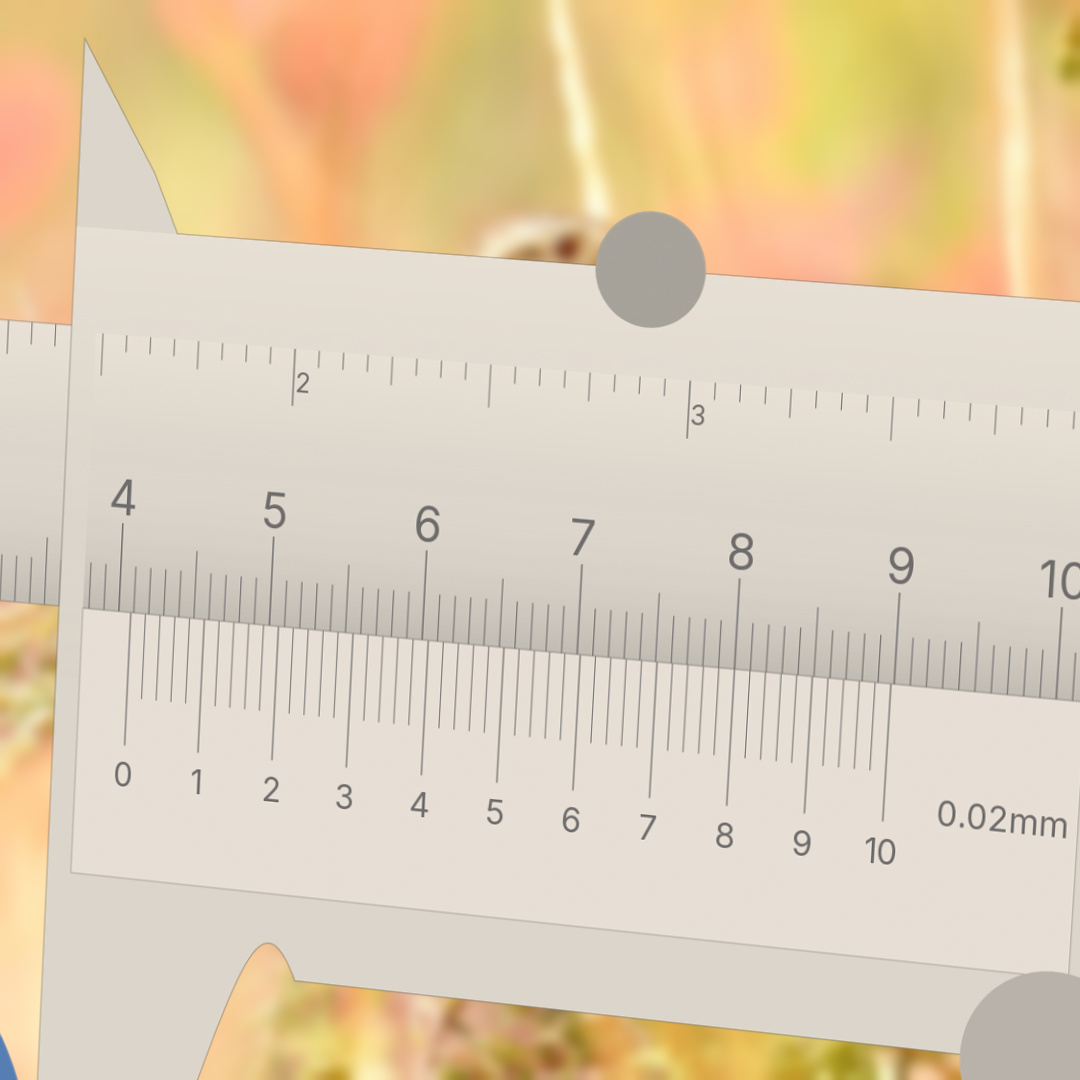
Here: 40.8
